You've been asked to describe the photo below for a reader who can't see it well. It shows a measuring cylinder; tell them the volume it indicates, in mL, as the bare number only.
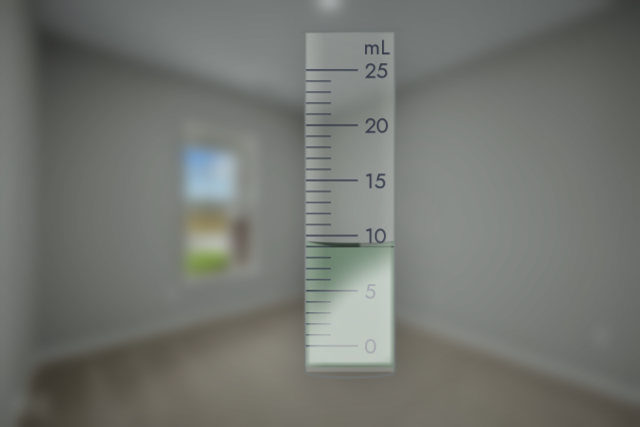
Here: 9
